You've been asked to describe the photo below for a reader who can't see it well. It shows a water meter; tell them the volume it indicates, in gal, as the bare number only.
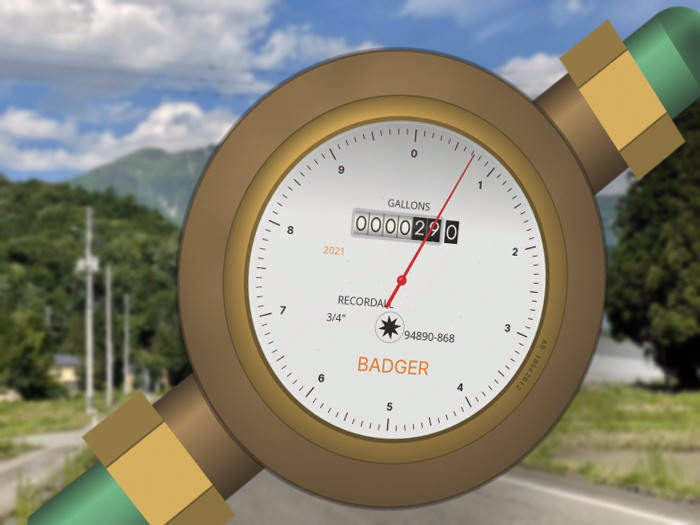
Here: 290.7
